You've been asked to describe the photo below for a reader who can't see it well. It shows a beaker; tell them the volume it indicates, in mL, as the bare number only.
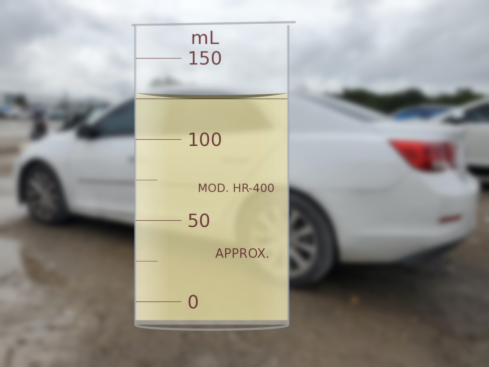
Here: 125
